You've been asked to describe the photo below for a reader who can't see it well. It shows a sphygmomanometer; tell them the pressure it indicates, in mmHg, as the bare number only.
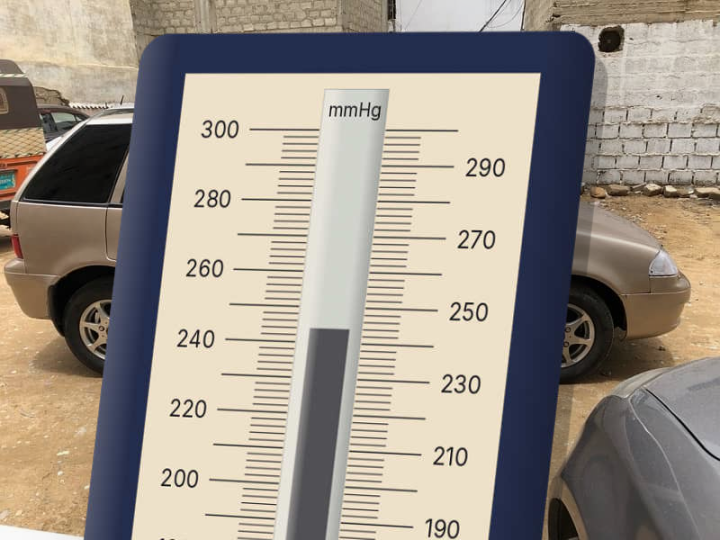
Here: 244
